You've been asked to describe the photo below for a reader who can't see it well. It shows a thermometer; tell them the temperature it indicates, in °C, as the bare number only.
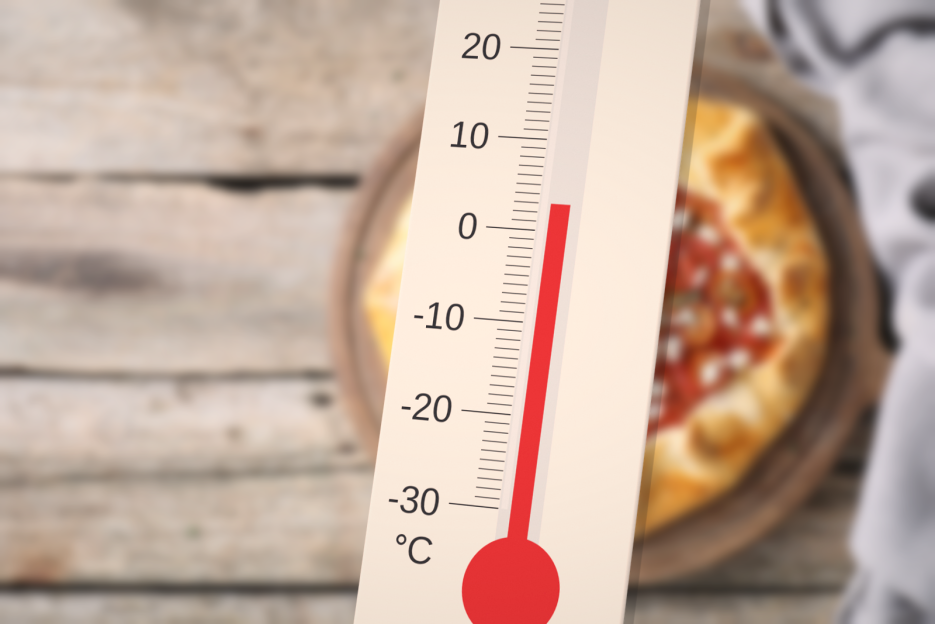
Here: 3
